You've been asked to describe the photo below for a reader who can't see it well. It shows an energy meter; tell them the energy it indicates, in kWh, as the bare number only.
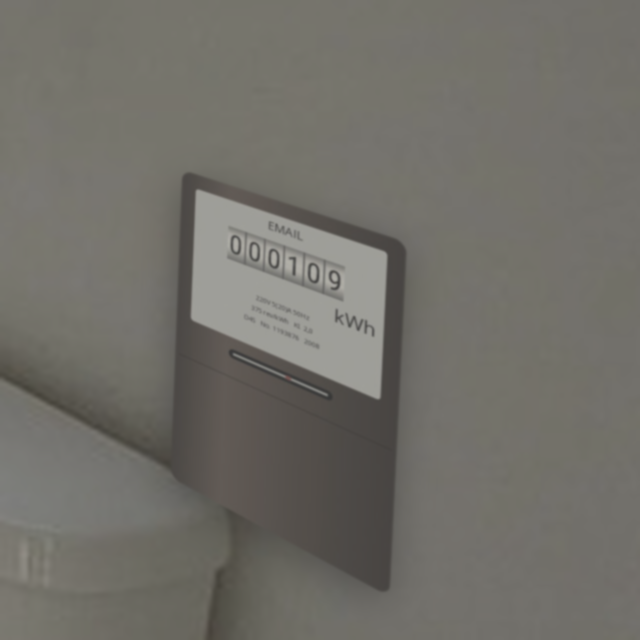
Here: 109
